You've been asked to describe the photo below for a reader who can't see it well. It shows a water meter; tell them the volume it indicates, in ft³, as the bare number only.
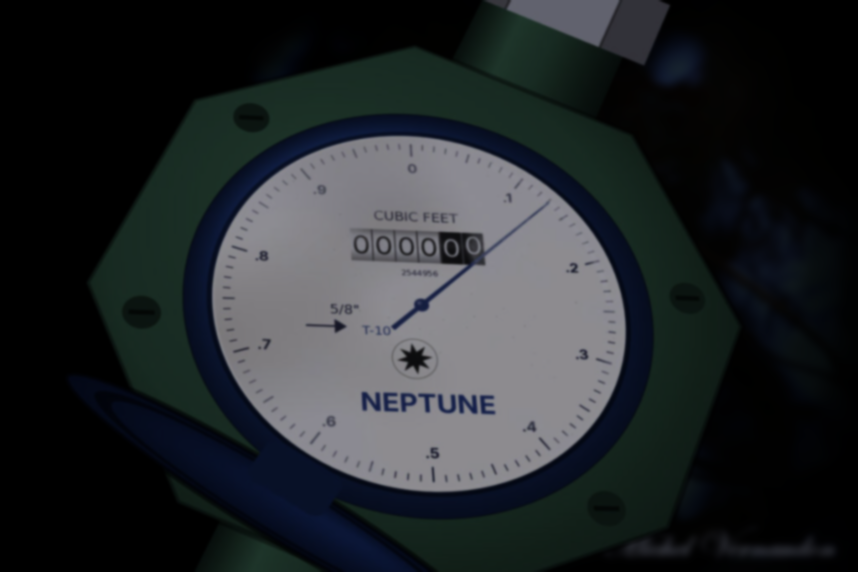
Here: 0.13
